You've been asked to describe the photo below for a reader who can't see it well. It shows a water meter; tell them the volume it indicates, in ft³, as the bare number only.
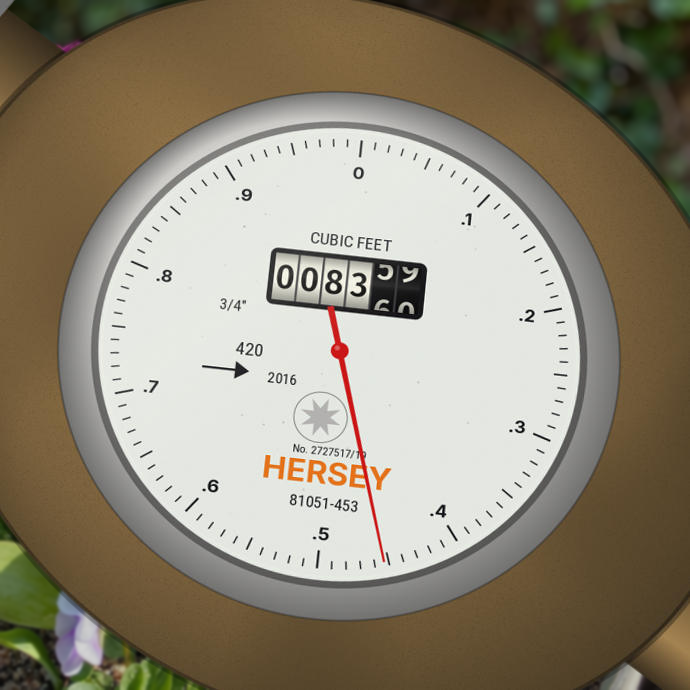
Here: 8359.45
